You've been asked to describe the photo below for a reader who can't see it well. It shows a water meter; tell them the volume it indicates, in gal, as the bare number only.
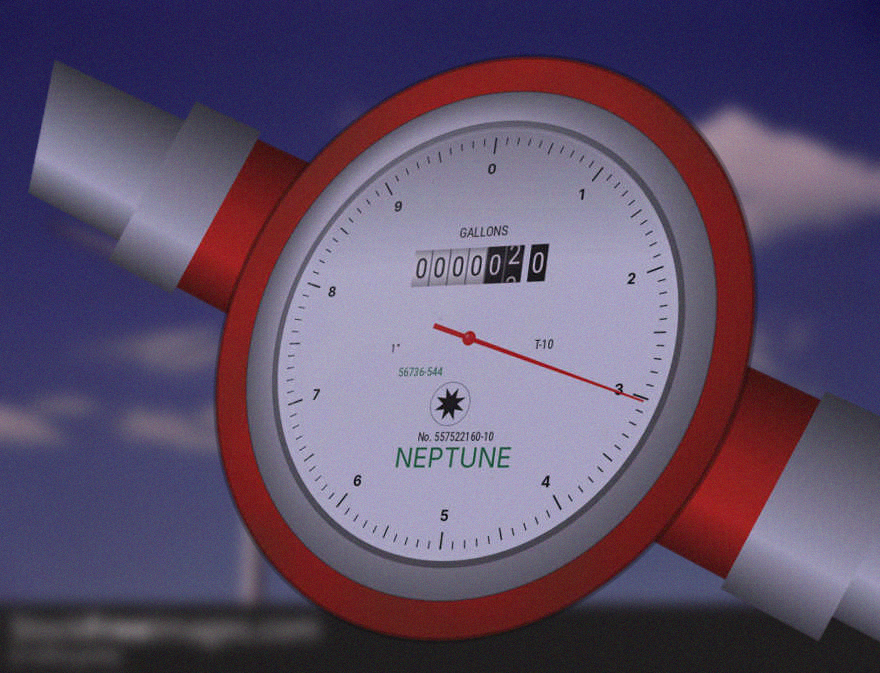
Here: 23.0
